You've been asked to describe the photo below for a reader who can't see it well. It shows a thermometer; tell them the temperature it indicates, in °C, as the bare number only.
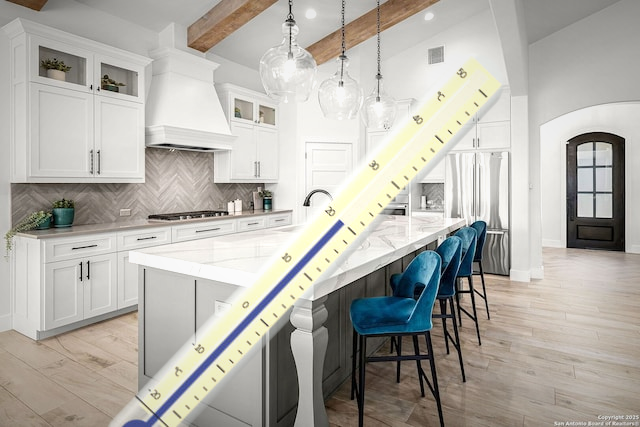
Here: 20
